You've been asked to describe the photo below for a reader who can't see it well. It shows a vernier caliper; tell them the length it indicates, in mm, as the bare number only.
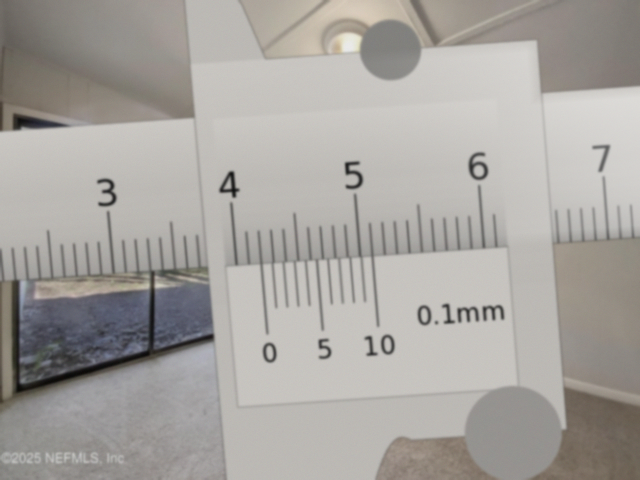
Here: 42.0
